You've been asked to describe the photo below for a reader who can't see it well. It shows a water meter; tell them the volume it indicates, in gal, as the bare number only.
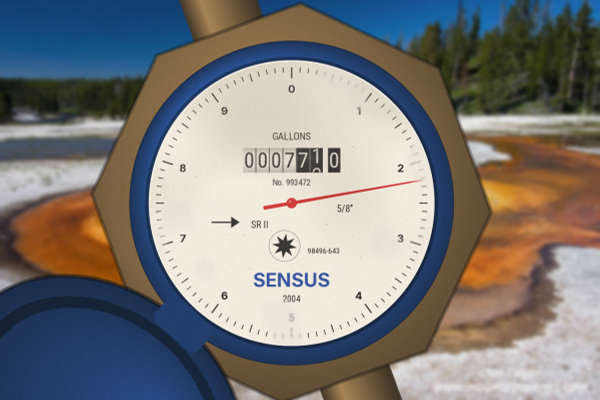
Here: 7712.2
